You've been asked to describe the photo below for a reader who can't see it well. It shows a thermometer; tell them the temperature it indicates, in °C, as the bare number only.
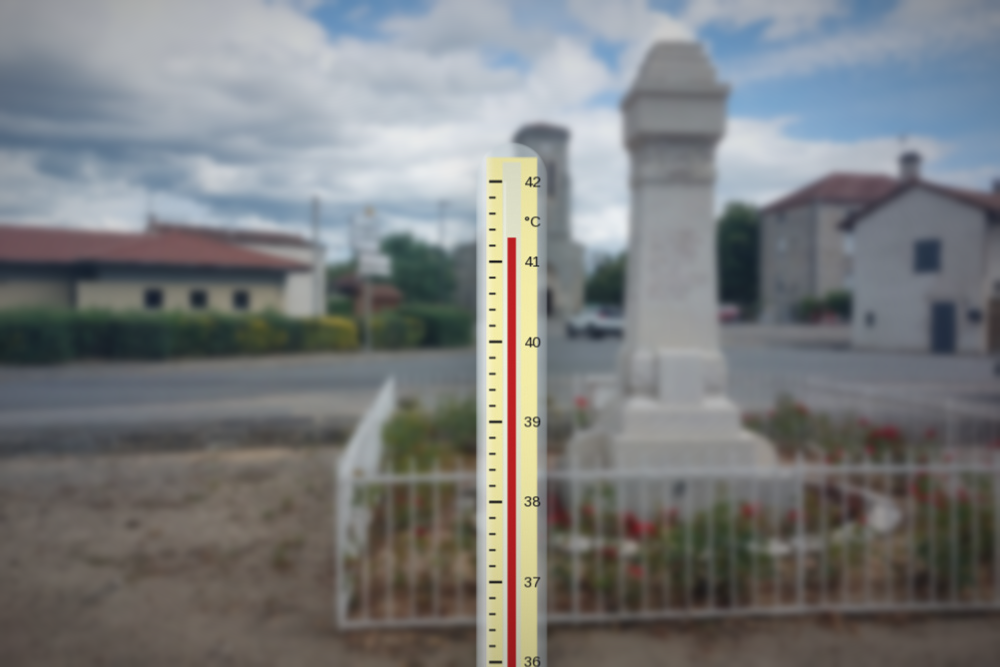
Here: 41.3
